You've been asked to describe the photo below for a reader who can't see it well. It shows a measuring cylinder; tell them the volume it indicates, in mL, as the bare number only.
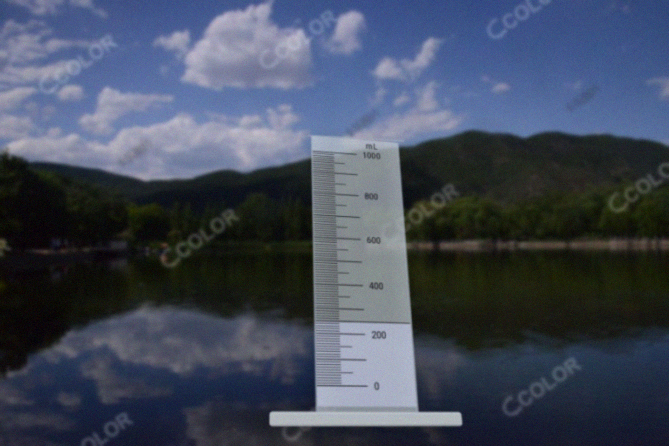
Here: 250
